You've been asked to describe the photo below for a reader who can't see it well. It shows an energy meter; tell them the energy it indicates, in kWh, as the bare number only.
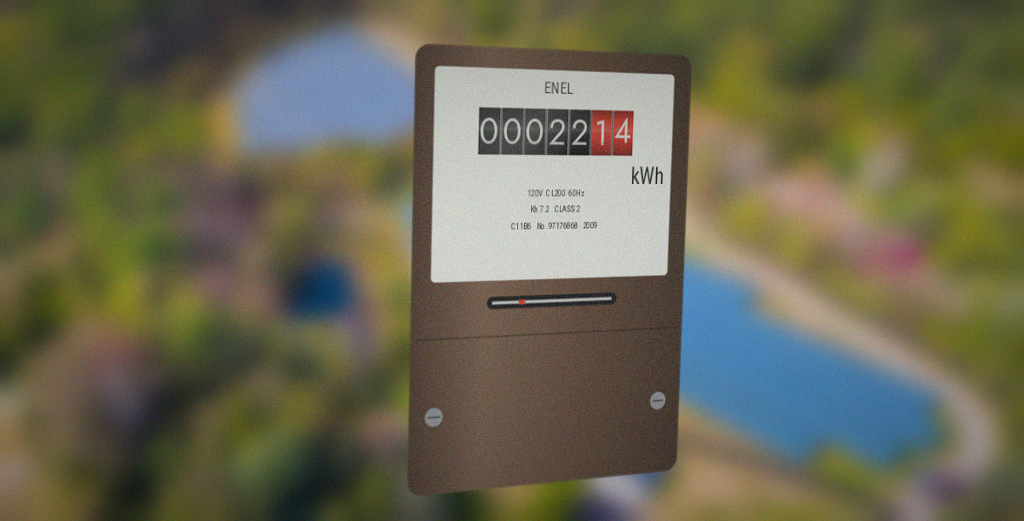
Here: 22.14
